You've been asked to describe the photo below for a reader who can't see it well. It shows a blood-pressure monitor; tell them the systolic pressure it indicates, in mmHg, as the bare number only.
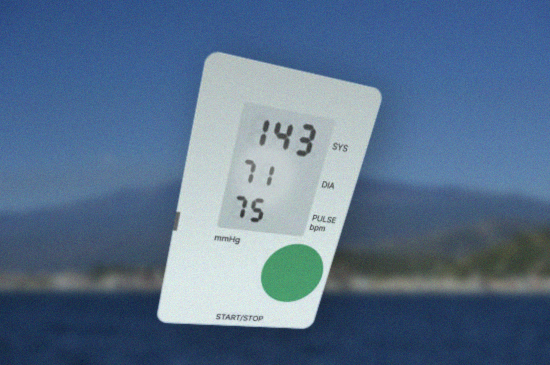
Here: 143
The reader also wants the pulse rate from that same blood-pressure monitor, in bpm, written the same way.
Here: 75
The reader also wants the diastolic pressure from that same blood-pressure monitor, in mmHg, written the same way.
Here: 71
